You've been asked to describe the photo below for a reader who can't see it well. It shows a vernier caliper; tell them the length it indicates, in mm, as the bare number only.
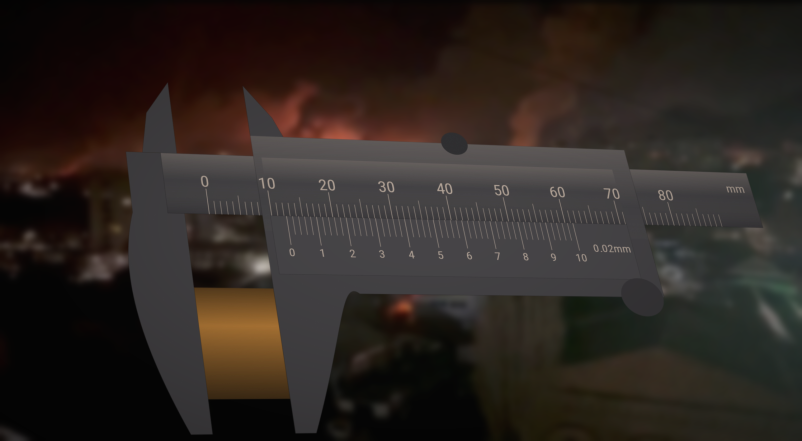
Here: 12.4
